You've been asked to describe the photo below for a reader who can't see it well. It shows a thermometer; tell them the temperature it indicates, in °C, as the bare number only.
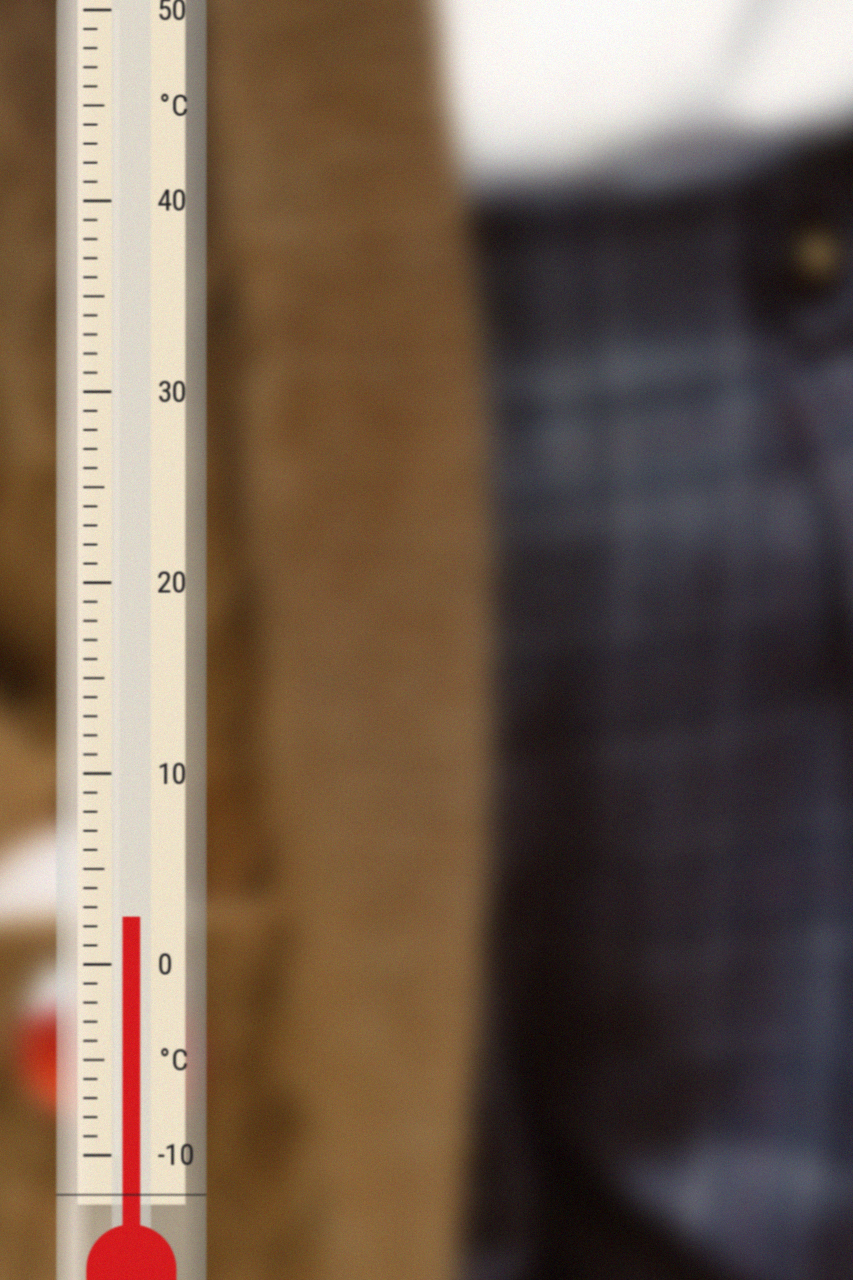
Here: 2.5
